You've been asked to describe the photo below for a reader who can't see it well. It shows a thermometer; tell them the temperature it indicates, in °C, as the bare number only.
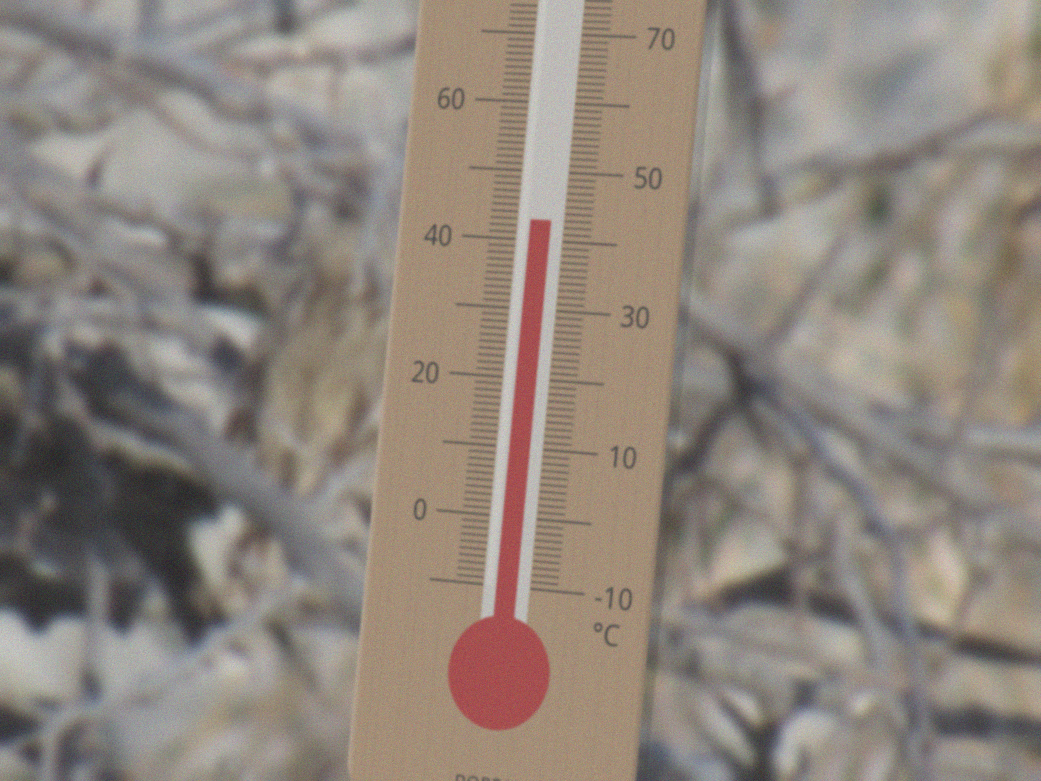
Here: 43
